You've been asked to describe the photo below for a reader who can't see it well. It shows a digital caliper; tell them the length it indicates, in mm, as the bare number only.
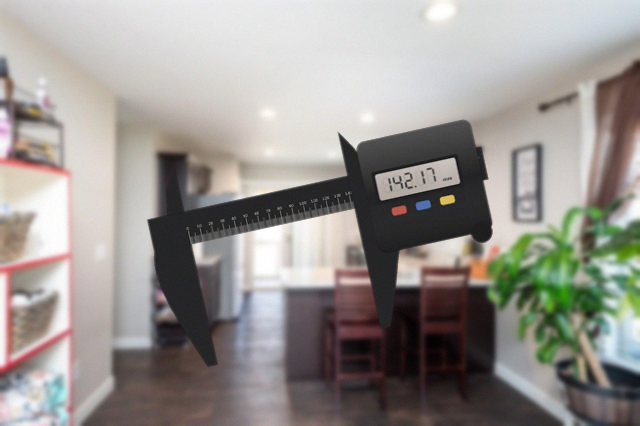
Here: 142.17
